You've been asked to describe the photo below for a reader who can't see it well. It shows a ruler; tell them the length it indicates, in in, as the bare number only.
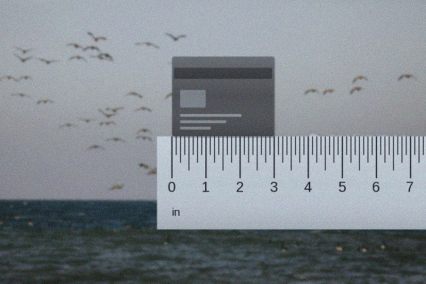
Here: 3
